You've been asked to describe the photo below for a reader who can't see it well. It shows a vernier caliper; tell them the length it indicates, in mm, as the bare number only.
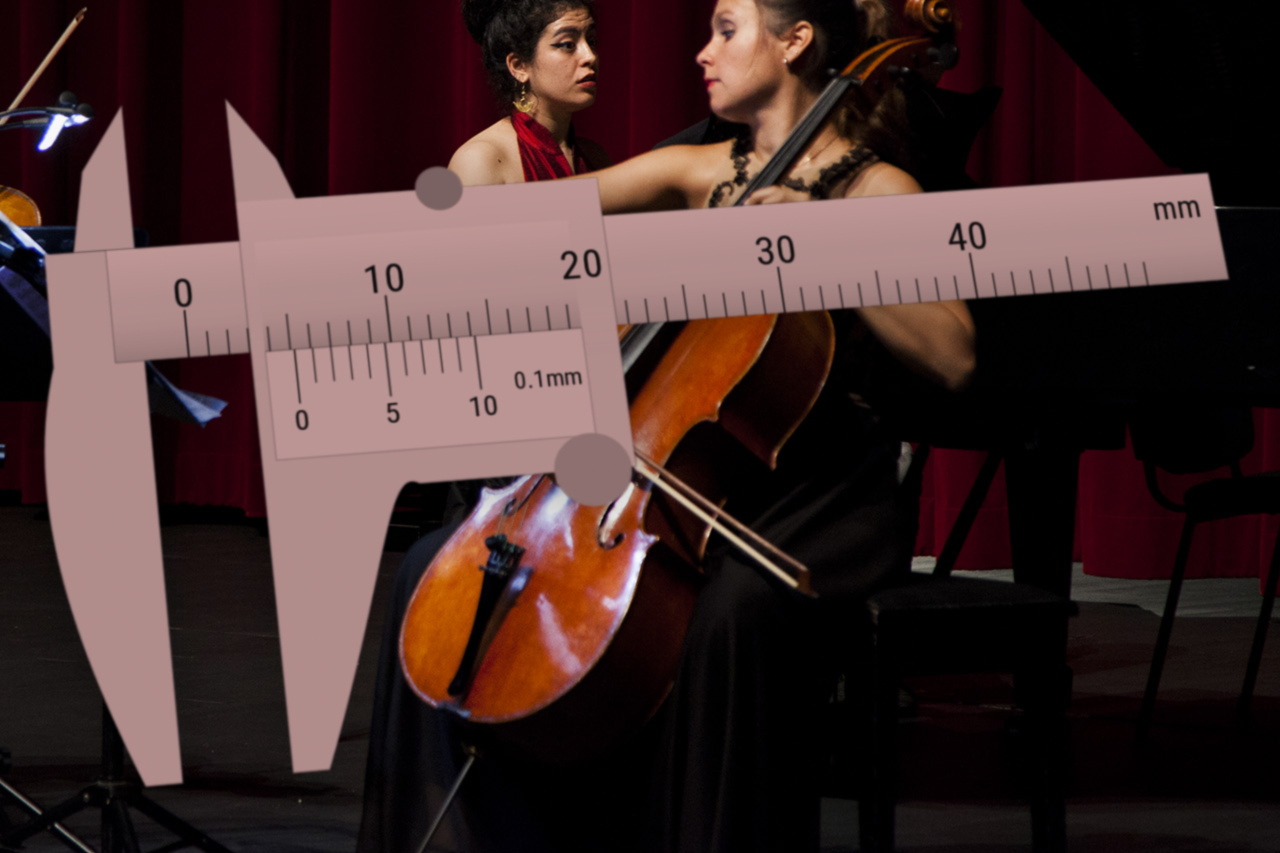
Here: 5.2
